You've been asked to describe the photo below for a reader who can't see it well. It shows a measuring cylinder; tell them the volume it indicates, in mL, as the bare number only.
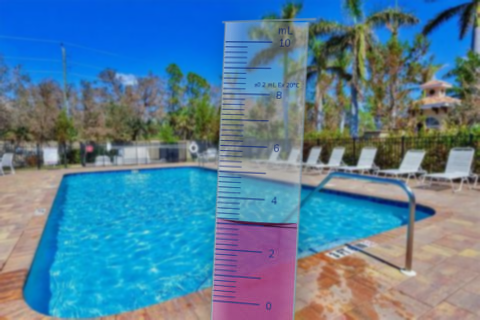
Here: 3
